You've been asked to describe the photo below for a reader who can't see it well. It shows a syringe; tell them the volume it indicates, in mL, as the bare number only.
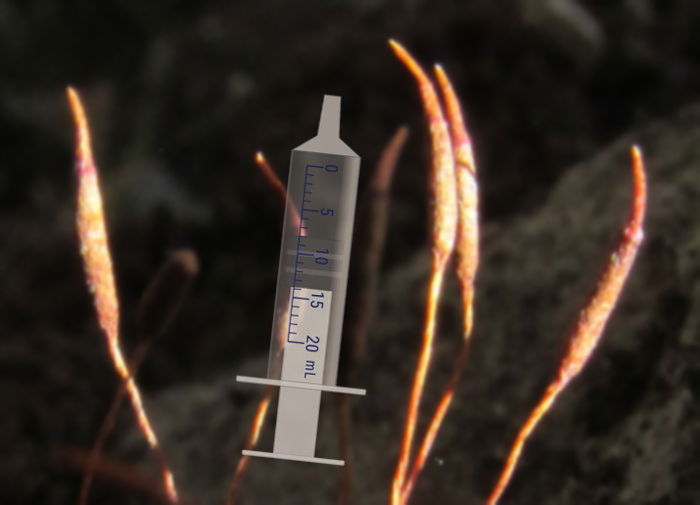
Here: 8
